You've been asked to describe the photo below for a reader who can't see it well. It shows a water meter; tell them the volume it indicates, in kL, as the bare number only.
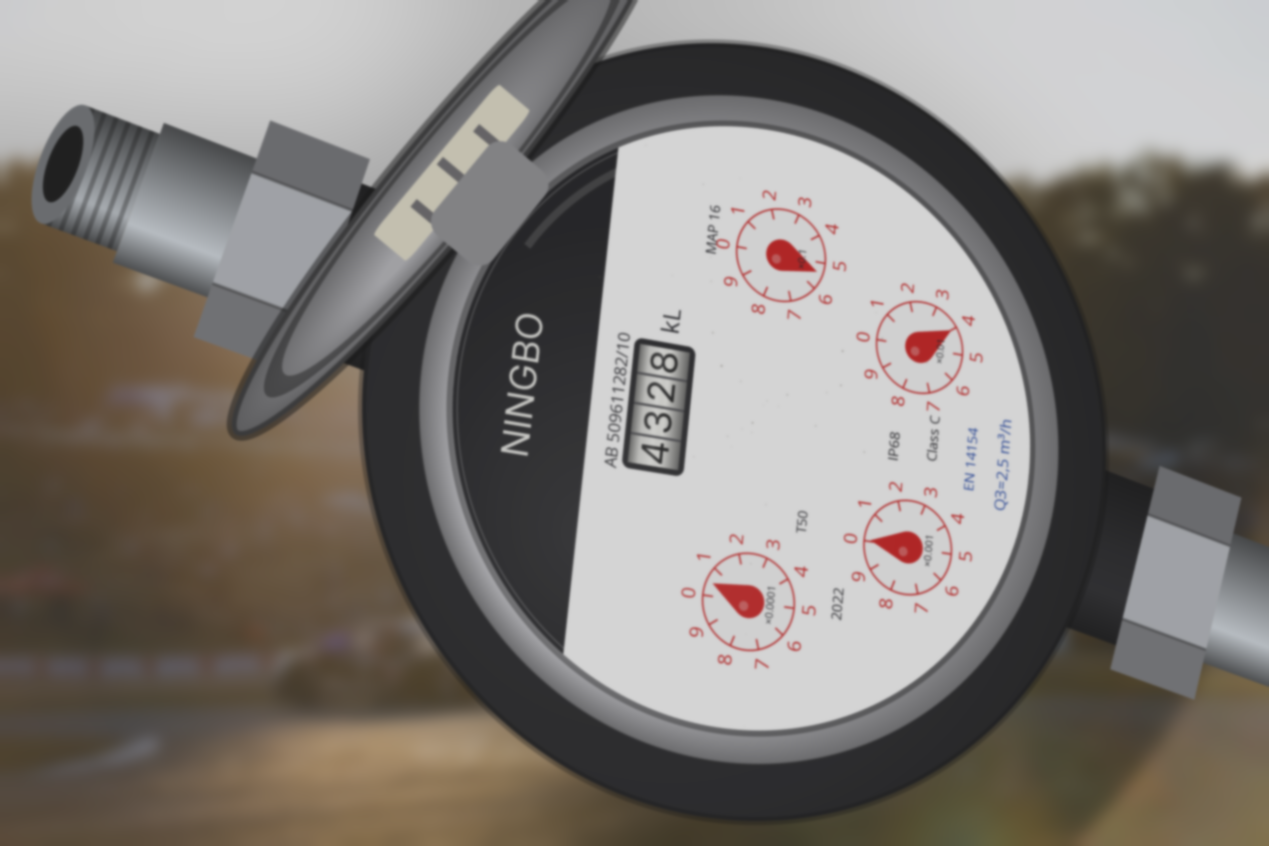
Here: 4328.5400
